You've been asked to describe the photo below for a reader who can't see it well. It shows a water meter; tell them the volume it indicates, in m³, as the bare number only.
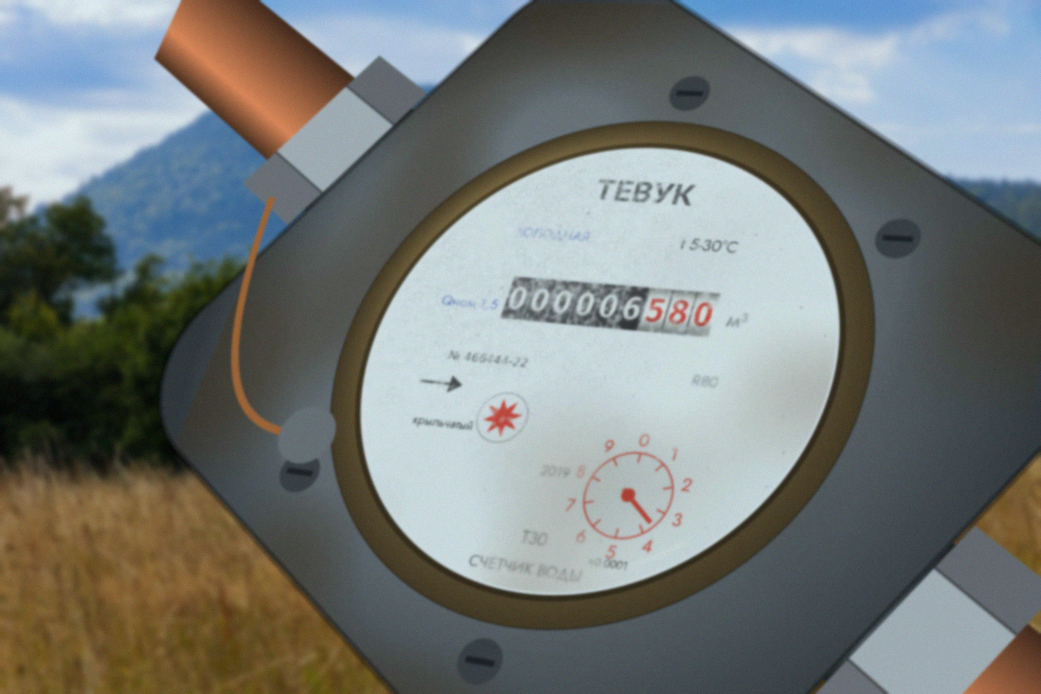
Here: 6.5803
